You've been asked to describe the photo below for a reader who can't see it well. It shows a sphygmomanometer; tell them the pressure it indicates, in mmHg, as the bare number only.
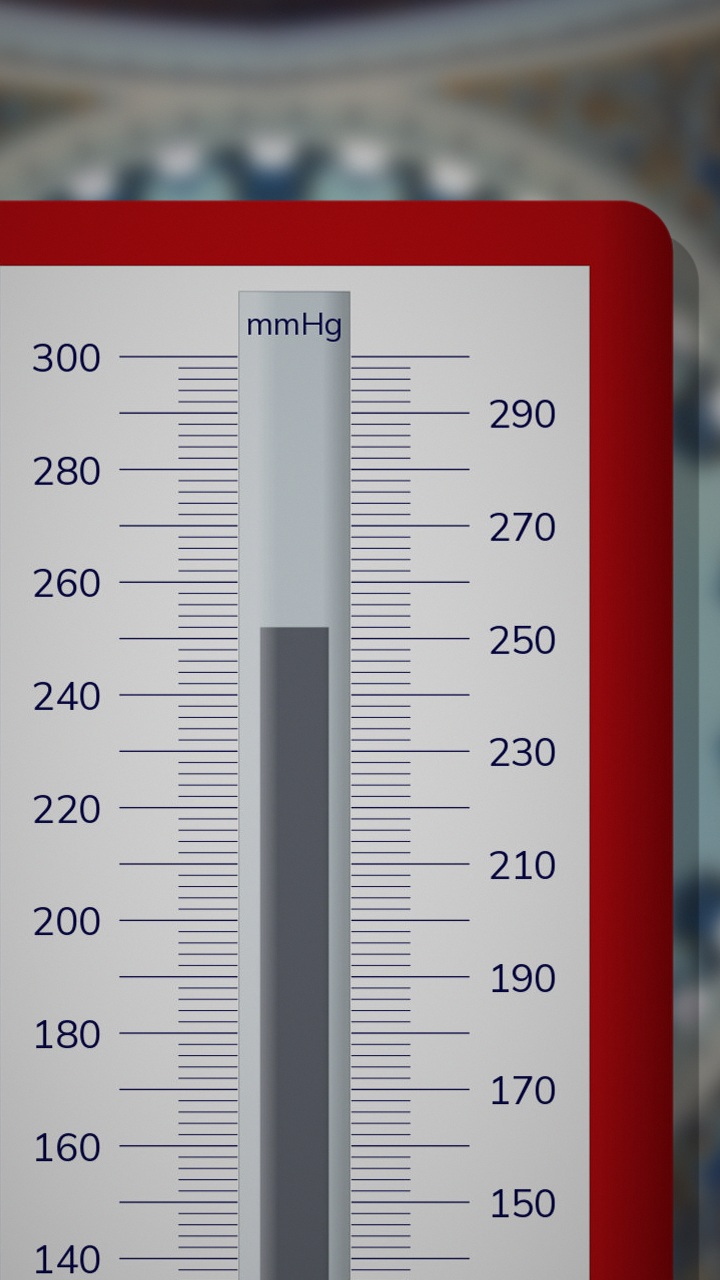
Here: 252
